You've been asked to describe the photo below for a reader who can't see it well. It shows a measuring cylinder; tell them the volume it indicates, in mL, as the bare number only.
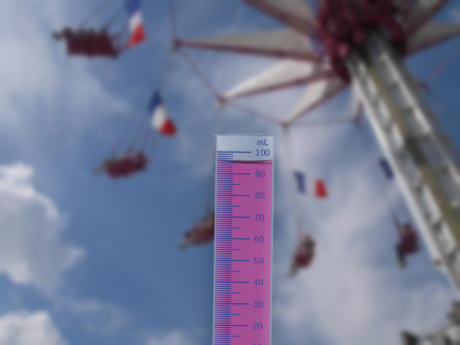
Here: 95
